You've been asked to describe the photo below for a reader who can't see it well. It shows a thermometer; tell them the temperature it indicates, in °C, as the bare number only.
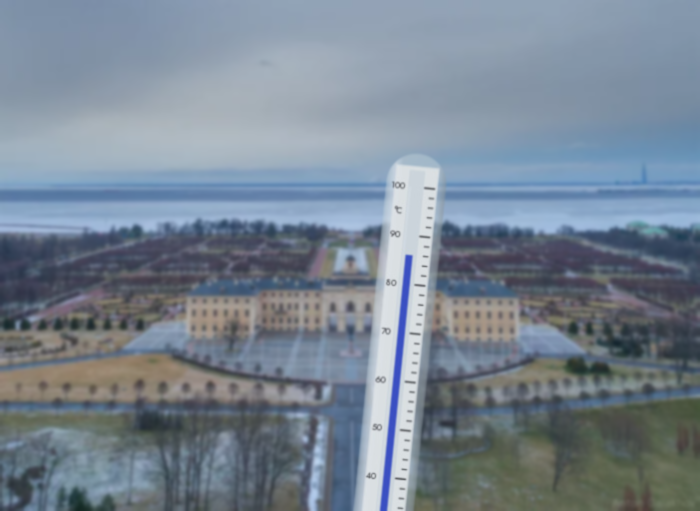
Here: 86
